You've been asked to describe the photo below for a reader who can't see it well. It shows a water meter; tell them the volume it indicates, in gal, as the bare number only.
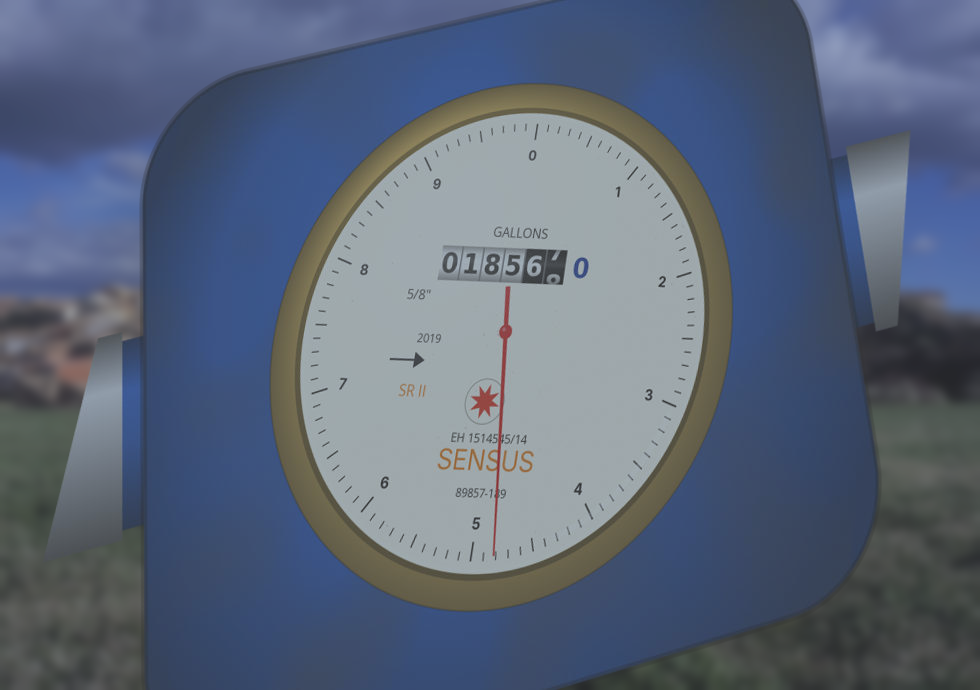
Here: 185674.8
